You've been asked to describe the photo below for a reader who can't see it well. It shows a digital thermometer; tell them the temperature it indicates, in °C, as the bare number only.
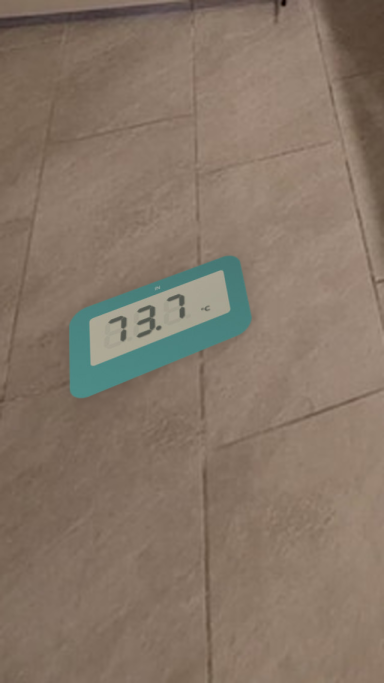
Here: 73.7
